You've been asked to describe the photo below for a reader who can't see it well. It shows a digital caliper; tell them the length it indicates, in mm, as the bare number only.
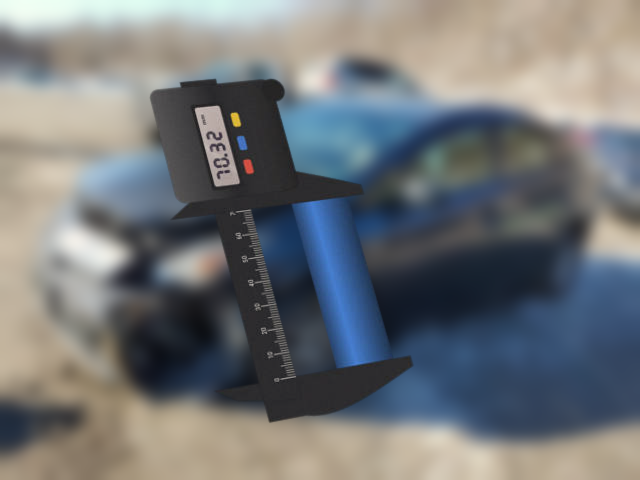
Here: 70.32
